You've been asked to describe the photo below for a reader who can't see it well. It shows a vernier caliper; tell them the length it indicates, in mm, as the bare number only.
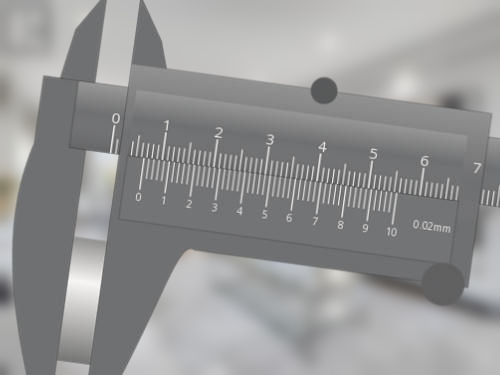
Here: 6.5
